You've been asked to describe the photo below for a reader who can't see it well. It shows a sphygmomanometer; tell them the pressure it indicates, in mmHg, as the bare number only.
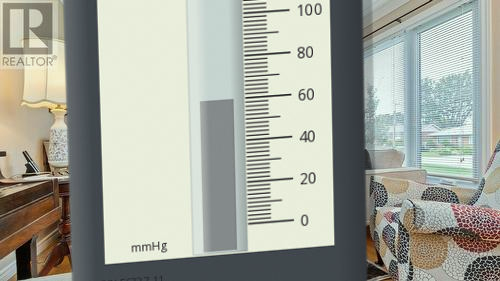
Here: 60
